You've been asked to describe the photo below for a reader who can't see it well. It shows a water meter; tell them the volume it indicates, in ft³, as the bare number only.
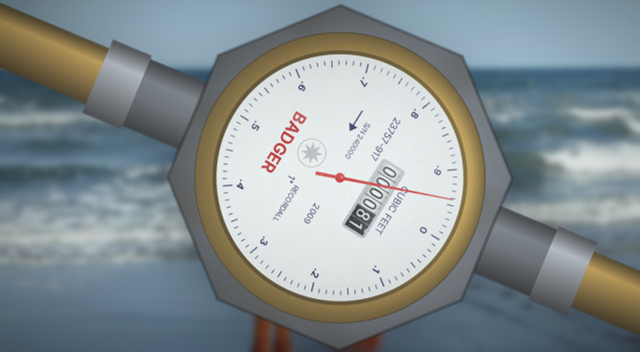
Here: 80.94
